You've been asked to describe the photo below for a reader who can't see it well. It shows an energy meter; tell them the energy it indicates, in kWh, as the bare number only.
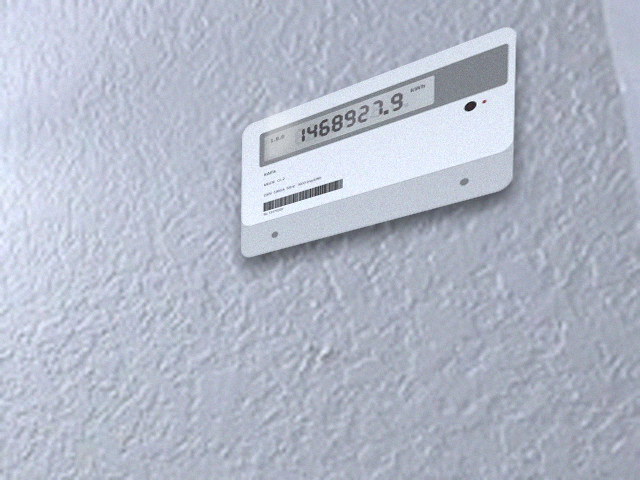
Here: 1468927.9
